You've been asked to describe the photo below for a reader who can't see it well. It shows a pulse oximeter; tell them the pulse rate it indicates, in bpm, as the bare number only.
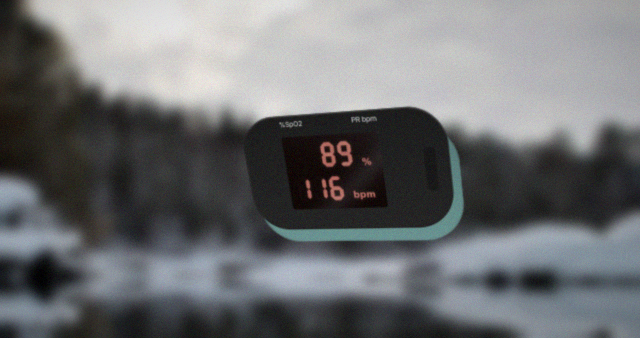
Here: 116
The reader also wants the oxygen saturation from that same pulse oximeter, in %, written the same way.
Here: 89
